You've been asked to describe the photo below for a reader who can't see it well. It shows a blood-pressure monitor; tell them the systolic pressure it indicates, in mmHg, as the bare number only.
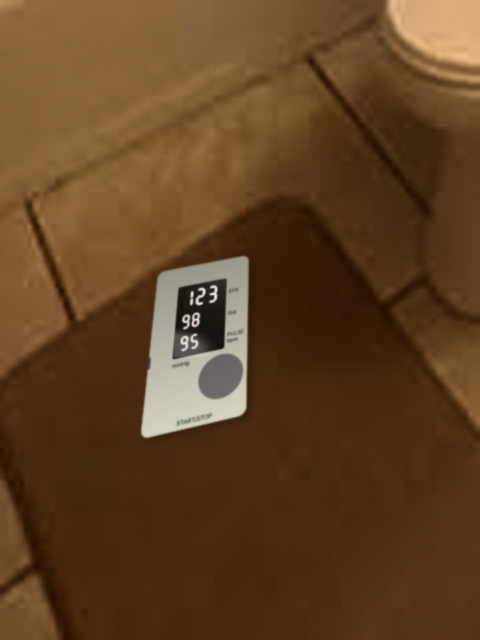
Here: 123
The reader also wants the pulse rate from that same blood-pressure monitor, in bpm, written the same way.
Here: 95
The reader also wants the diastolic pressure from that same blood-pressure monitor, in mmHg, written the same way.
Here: 98
